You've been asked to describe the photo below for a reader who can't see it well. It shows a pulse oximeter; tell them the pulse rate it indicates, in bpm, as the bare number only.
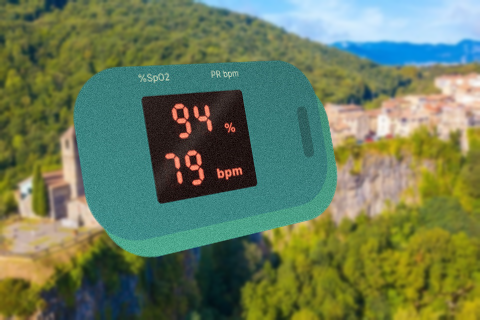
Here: 79
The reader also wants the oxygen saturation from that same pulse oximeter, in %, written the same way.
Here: 94
